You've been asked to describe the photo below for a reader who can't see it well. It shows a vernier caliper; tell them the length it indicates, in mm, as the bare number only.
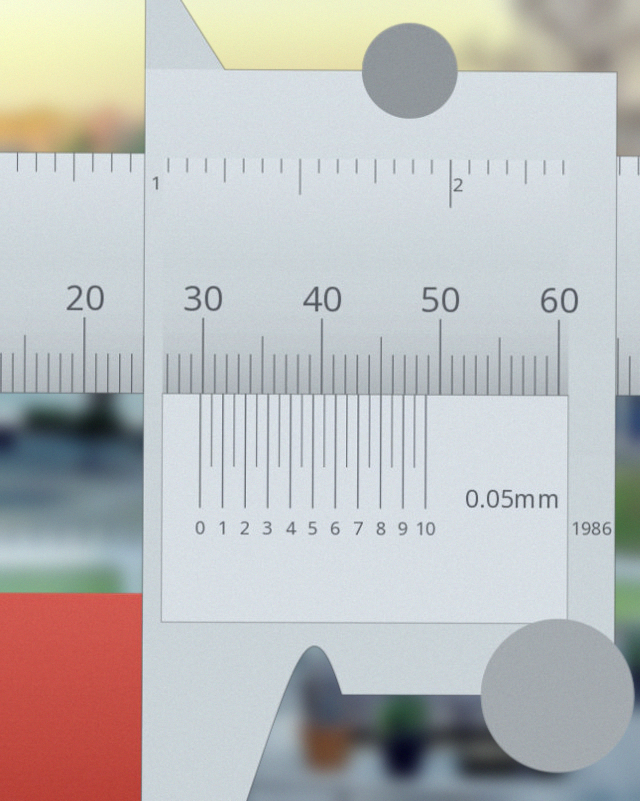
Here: 29.8
